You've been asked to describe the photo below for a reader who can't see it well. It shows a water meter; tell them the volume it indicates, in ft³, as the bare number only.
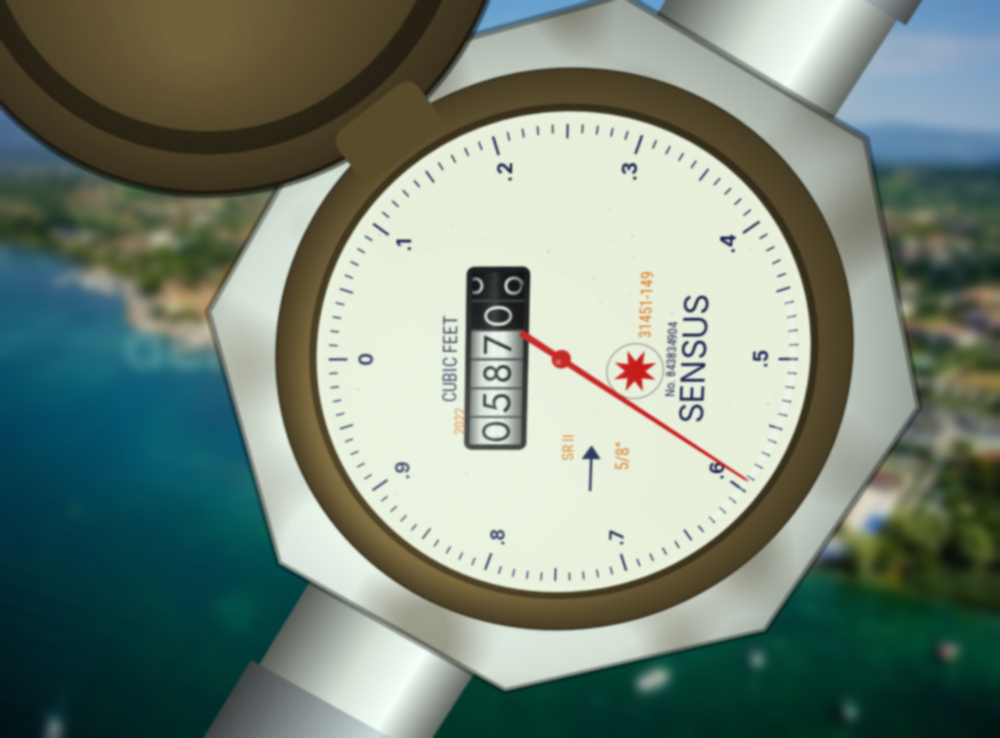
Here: 58708.59
